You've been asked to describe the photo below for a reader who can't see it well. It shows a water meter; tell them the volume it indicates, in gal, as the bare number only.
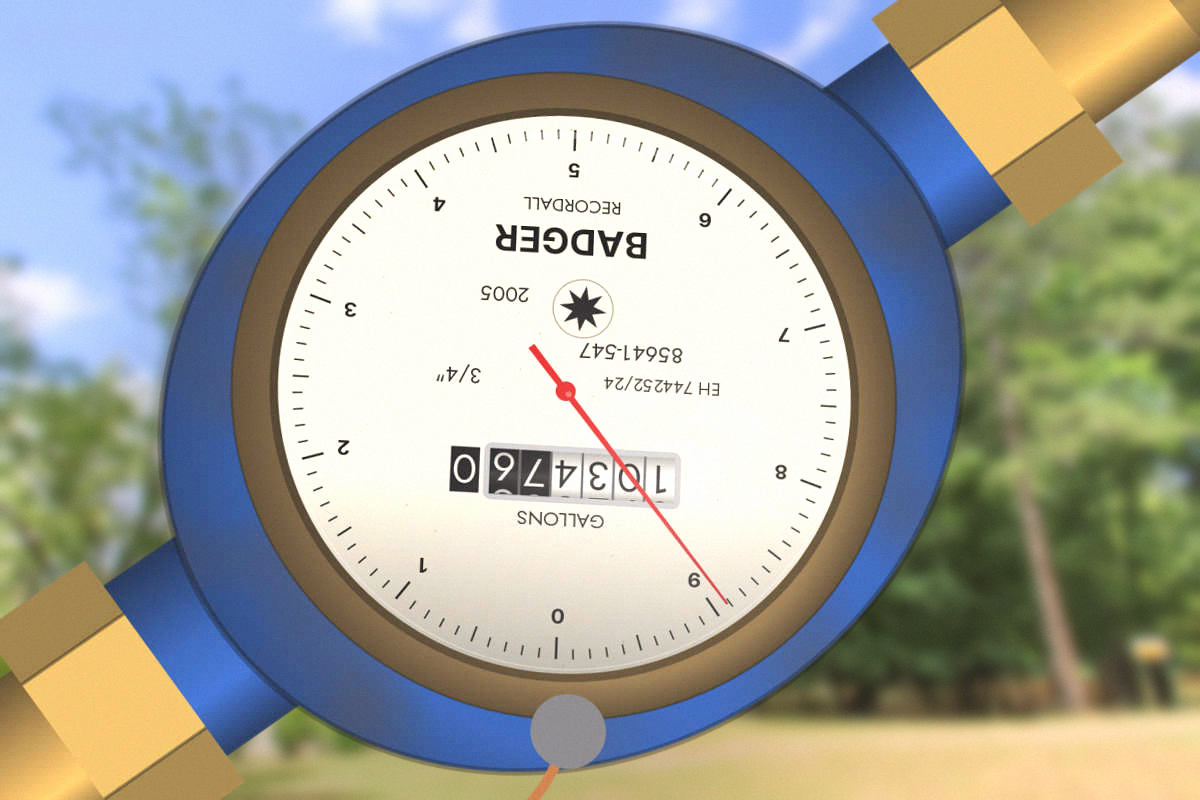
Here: 1034758.9
